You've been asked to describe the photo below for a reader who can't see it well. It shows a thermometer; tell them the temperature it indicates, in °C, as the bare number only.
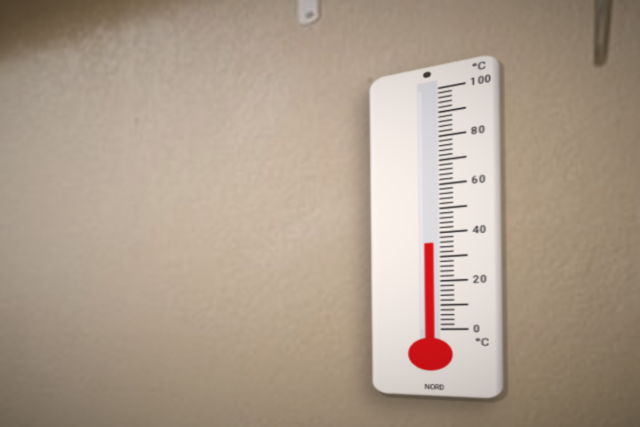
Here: 36
